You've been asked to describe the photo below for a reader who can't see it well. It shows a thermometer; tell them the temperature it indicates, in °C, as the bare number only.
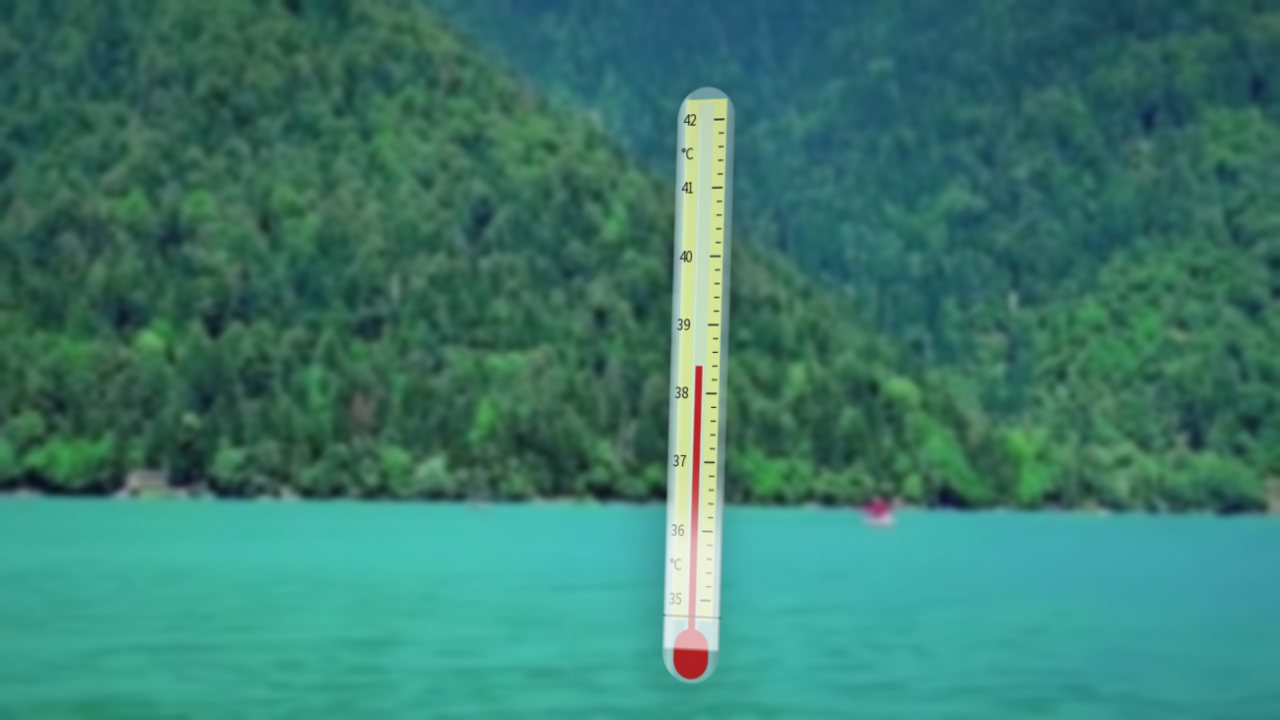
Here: 38.4
